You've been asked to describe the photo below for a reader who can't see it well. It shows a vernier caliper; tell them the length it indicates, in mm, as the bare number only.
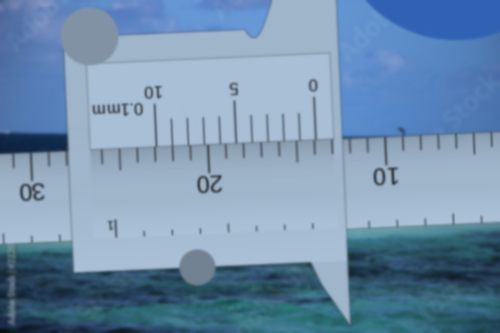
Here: 13.9
